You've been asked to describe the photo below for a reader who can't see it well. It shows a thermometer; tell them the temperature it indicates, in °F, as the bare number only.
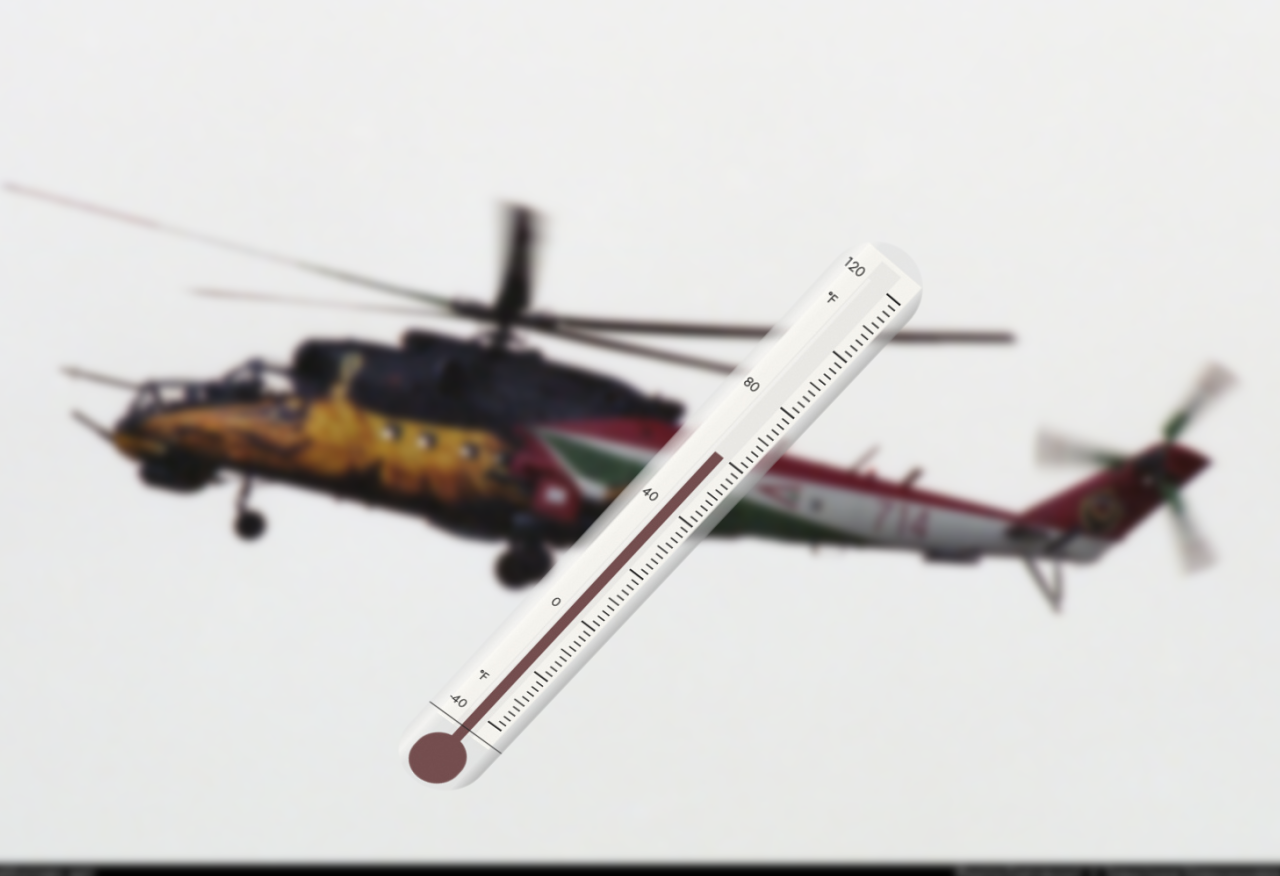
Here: 60
